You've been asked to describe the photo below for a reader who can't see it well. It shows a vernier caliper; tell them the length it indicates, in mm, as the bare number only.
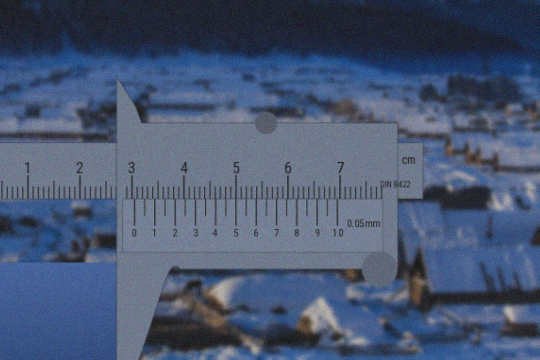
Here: 30.5
